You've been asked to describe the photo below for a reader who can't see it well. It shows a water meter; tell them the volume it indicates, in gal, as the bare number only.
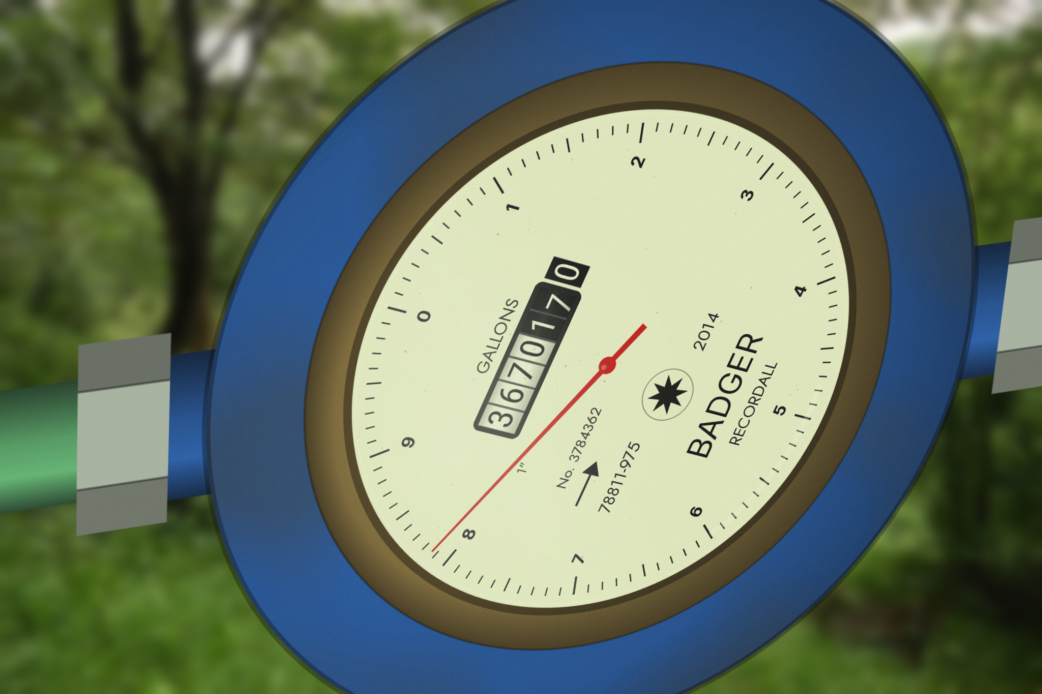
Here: 3670168.1
